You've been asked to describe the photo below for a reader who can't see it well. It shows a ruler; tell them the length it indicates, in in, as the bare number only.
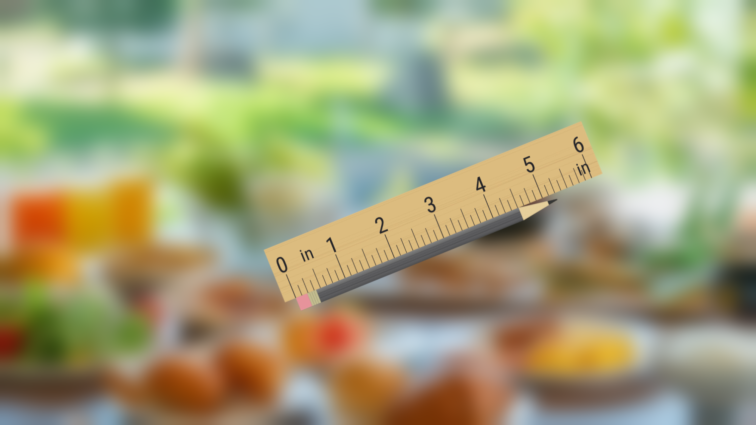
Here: 5.25
